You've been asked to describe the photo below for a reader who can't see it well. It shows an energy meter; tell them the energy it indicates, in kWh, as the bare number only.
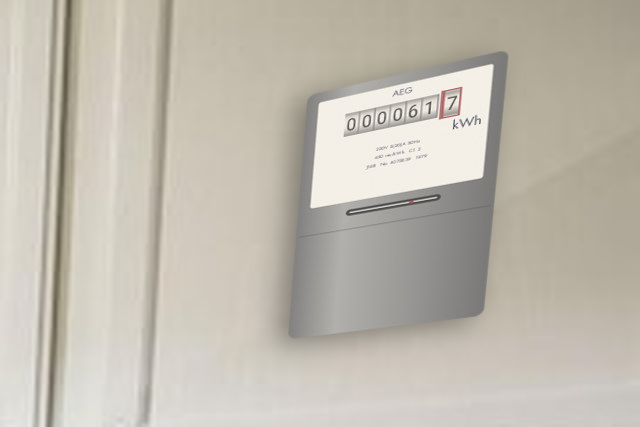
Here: 61.7
